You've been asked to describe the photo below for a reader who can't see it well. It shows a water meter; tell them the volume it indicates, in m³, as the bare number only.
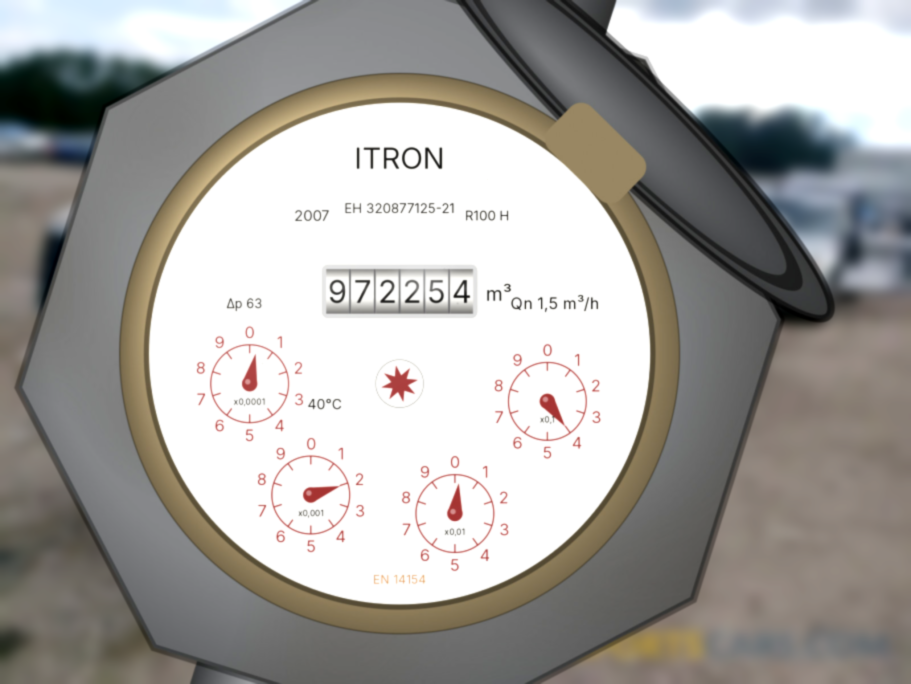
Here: 972254.4020
